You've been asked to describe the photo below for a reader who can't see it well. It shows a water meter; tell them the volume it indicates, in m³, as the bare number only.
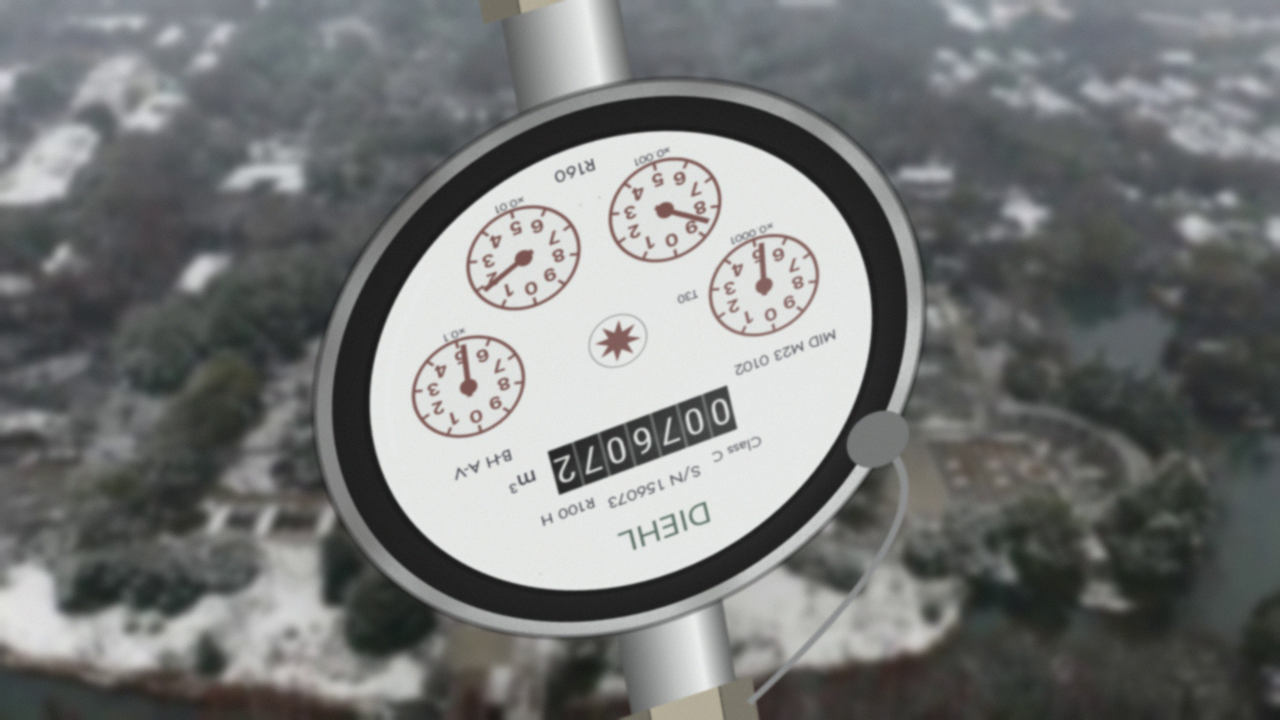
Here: 76072.5185
